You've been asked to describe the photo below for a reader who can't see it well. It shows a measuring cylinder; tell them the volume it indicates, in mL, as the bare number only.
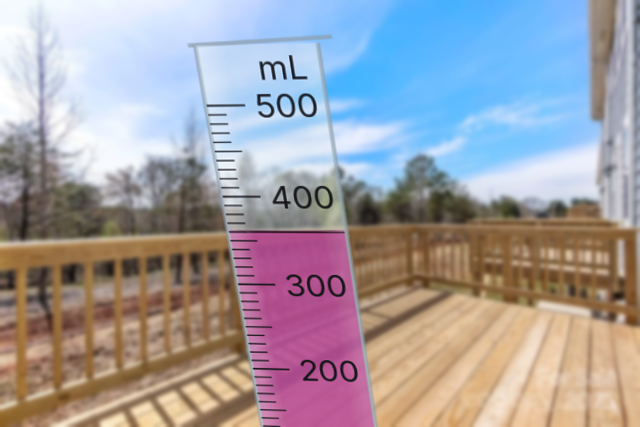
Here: 360
